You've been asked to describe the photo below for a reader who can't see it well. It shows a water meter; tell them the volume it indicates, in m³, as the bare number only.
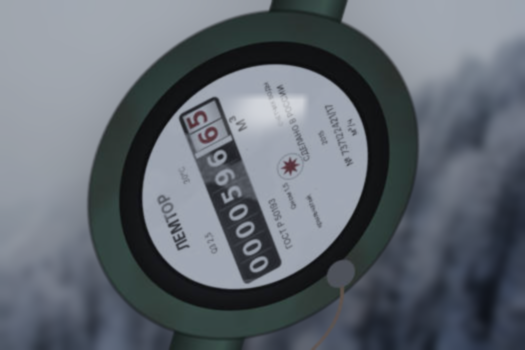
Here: 596.65
